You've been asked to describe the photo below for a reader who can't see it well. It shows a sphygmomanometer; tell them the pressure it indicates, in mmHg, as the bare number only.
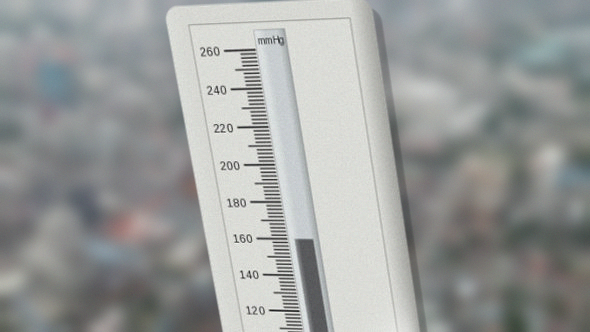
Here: 160
